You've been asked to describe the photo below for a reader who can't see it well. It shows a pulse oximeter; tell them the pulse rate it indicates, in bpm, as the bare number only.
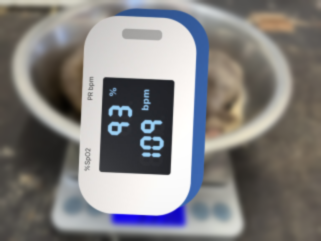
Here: 109
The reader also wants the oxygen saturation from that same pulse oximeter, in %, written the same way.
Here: 93
